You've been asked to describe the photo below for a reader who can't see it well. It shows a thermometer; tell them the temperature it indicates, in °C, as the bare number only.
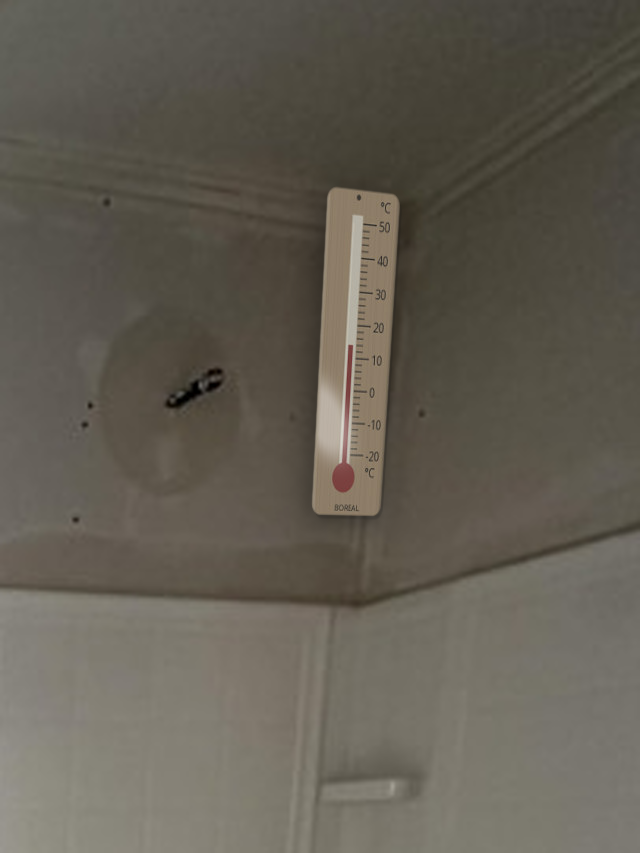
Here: 14
